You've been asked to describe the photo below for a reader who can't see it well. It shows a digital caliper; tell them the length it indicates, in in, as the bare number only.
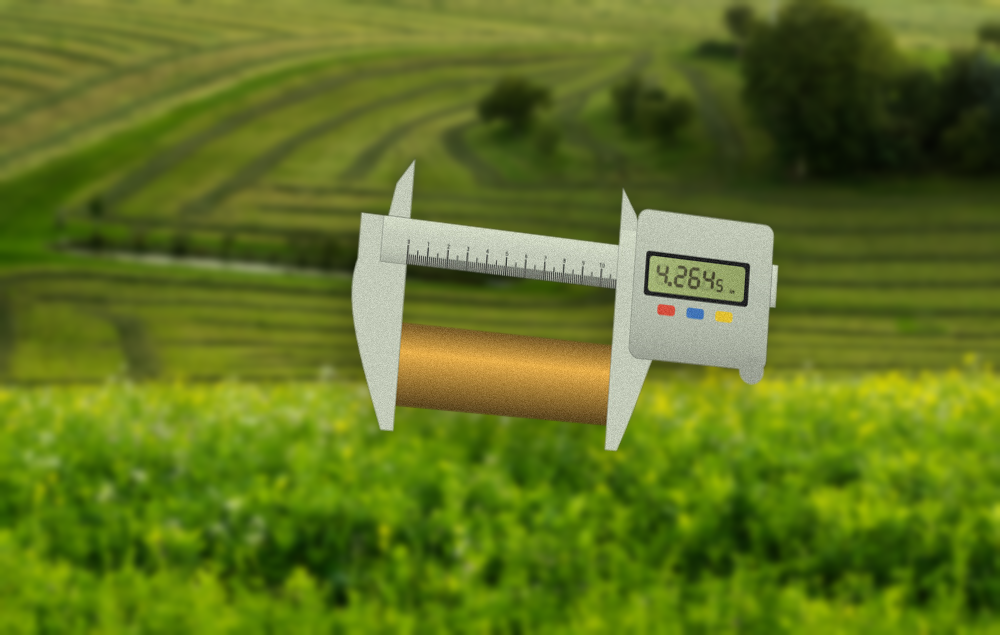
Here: 4.2645
